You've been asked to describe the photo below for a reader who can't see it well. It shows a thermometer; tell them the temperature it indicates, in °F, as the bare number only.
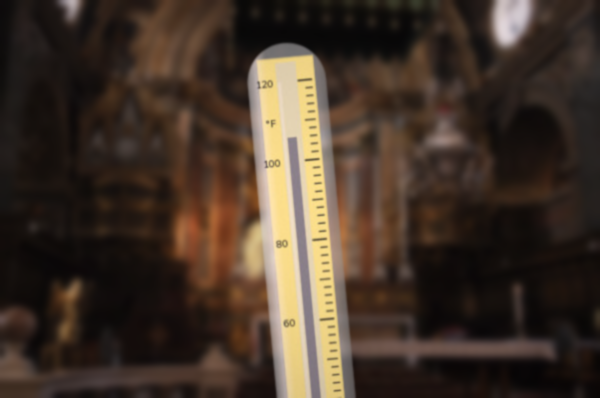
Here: 106
